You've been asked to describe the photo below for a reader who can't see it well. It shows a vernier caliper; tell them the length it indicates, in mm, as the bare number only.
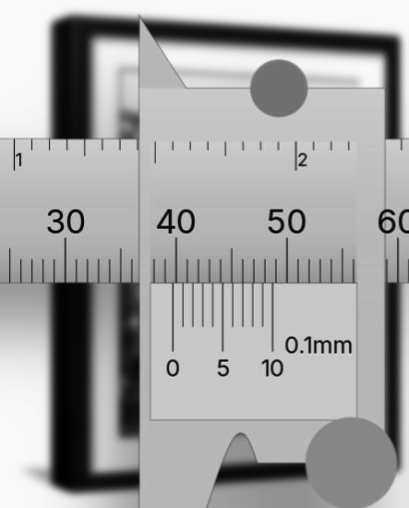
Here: 39.7
